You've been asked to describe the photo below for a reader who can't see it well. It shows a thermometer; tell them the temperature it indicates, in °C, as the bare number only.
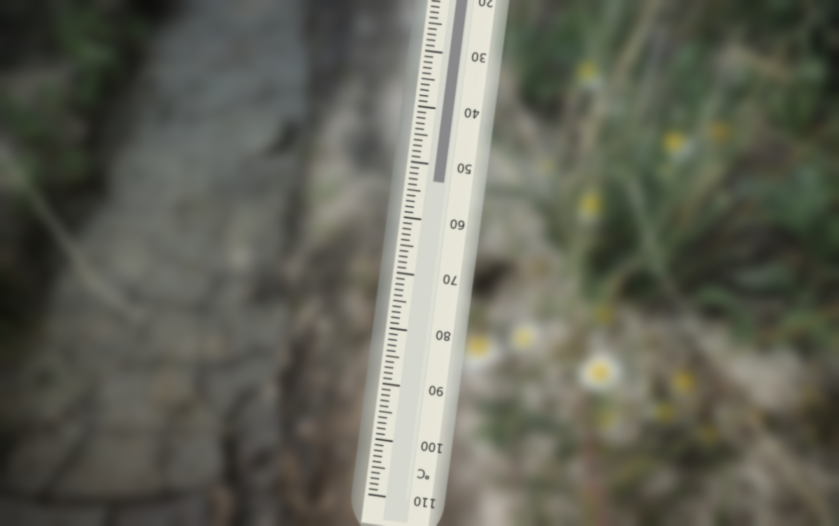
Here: 53
